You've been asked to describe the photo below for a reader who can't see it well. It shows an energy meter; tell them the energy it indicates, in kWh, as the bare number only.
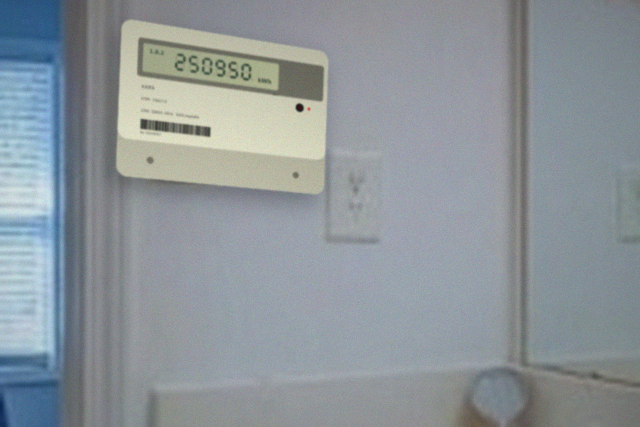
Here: 250950
